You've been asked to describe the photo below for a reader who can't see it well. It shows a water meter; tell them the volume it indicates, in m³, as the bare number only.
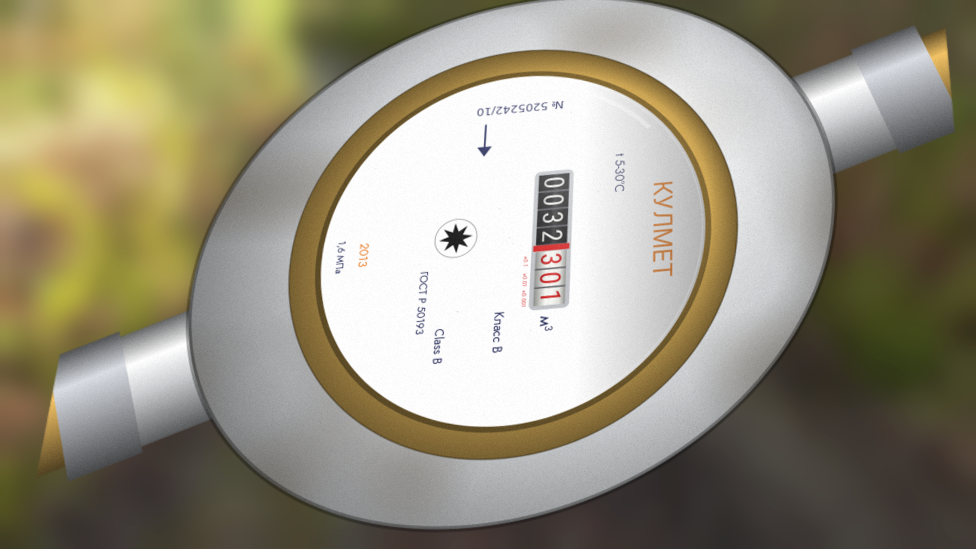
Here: 32.301
